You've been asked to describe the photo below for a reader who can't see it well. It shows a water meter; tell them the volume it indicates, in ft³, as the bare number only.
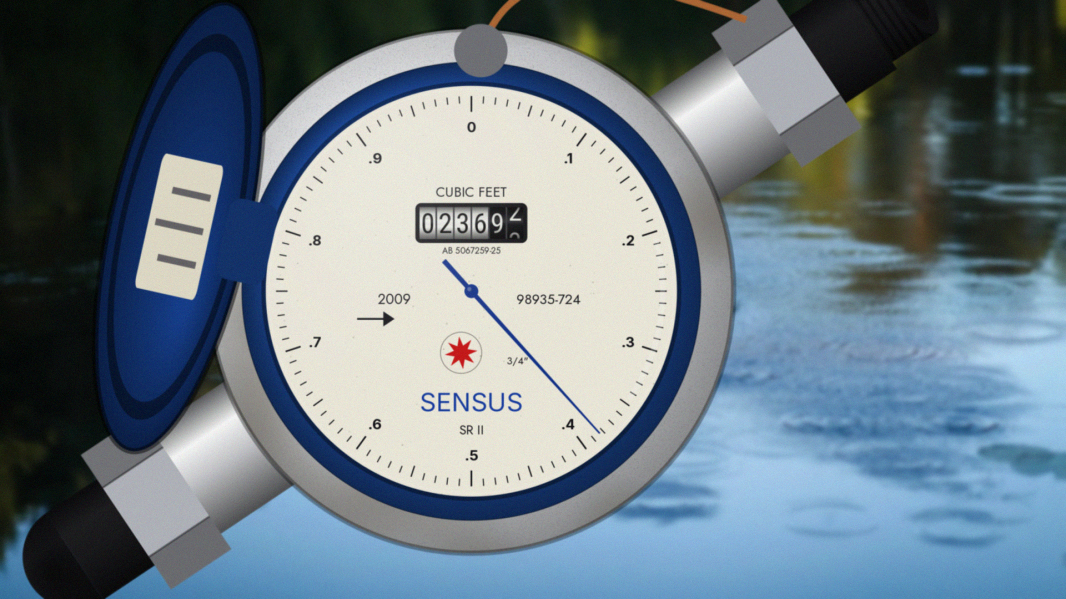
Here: 23692.38
